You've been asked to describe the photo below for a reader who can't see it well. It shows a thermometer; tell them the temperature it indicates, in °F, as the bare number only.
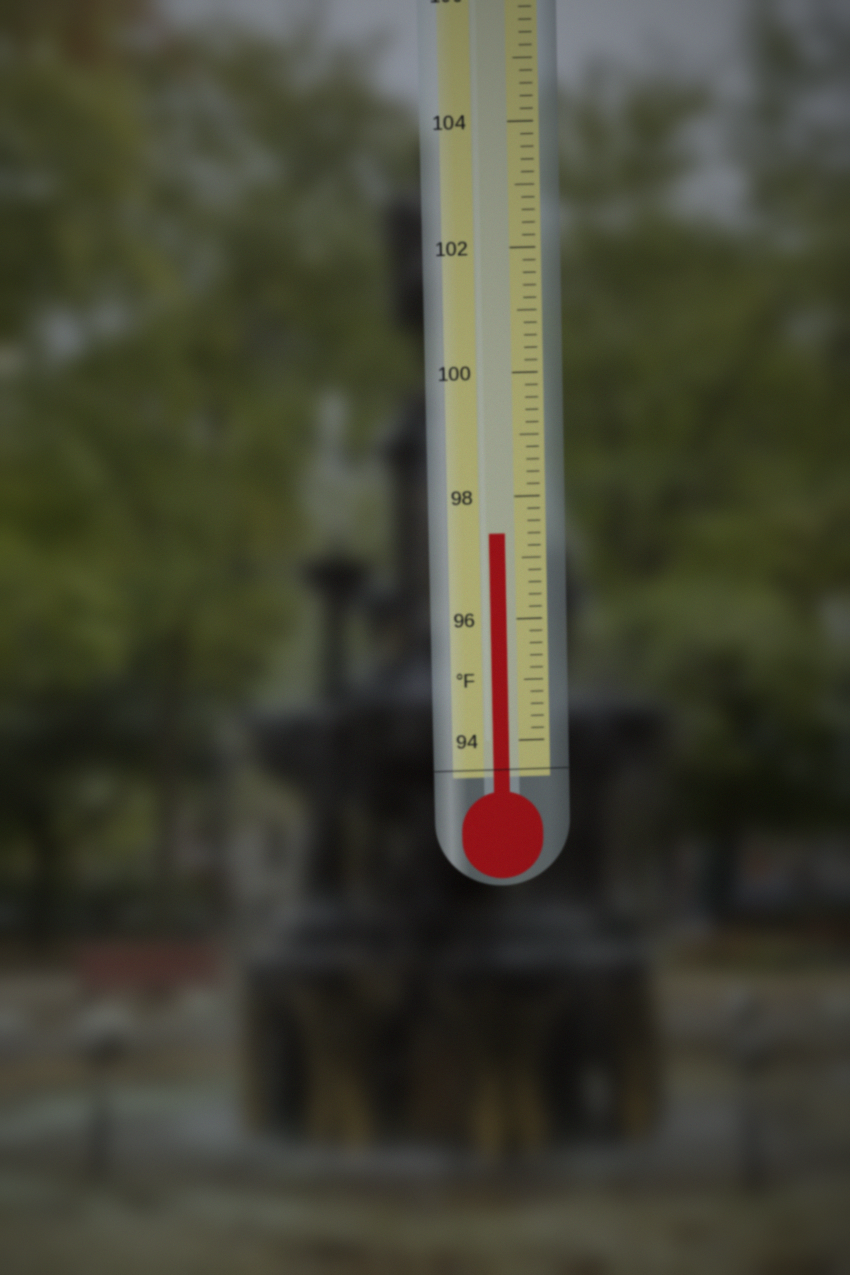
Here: 97.4
